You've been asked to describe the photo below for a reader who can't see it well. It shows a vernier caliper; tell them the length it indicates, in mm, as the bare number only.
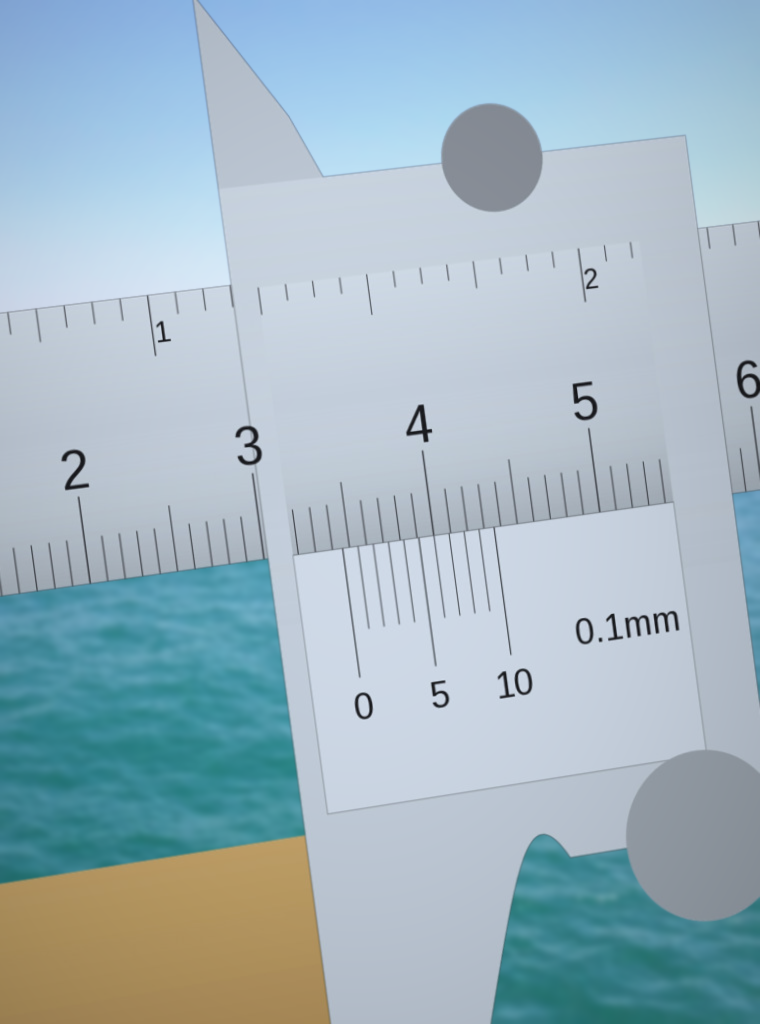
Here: 34.6
